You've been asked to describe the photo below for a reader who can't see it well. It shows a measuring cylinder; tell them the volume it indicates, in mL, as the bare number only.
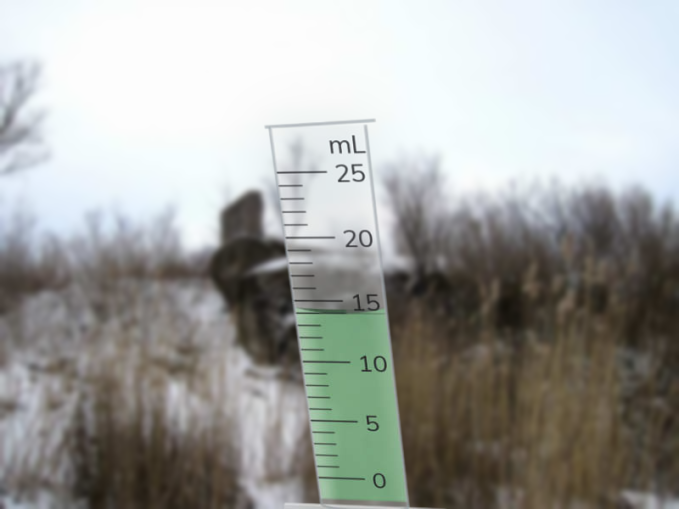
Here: 14
